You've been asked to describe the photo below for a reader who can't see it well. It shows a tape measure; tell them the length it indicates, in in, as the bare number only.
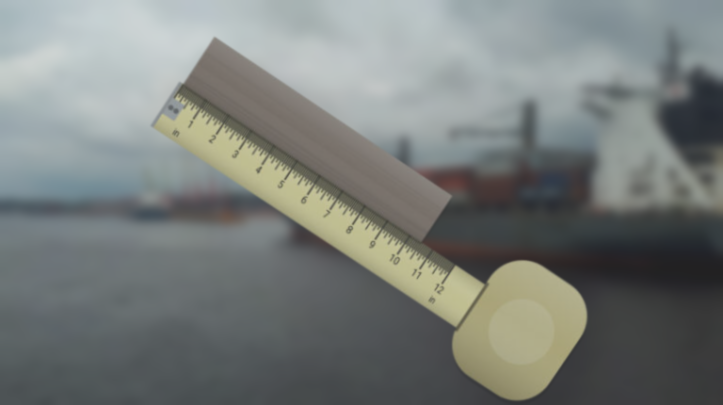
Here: 10.5
